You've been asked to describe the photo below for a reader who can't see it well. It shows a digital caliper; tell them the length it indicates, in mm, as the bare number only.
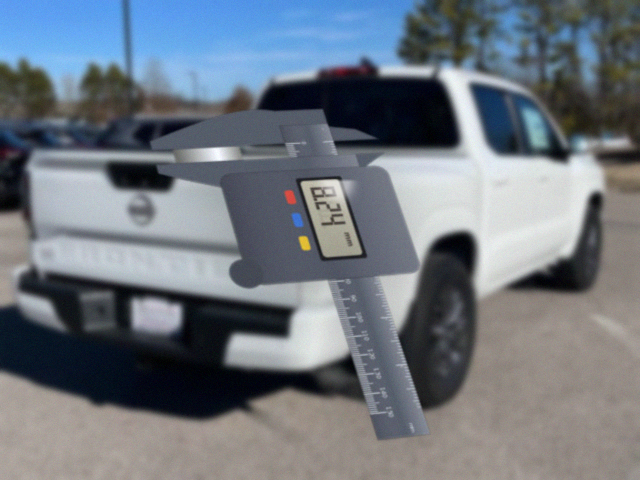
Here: 8.24
